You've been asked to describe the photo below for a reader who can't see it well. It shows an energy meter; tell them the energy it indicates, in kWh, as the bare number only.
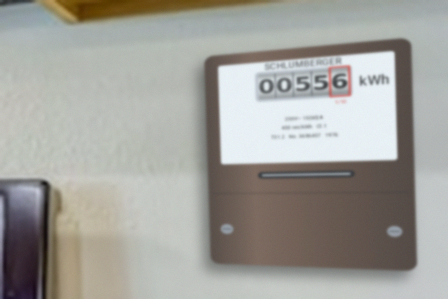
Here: 55.6
